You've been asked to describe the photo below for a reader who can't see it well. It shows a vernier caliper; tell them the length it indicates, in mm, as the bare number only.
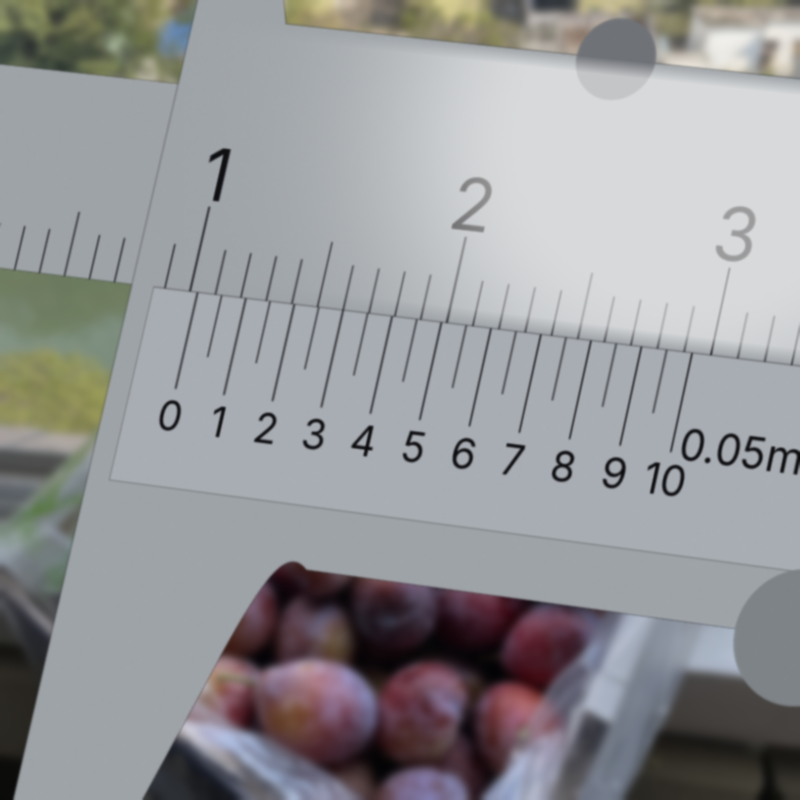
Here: 10.3
